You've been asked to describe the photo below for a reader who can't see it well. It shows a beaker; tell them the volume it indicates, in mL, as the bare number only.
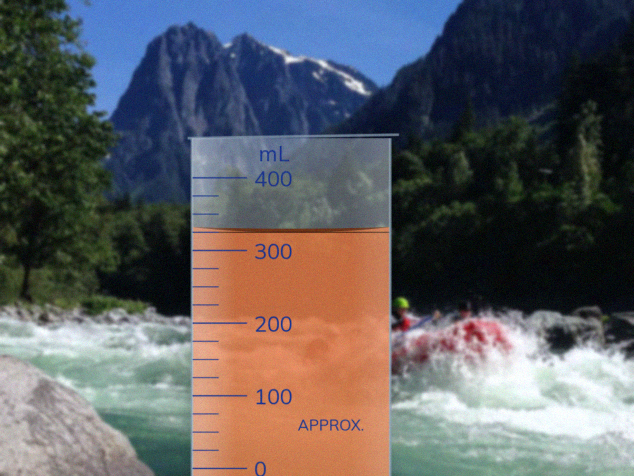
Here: 325
